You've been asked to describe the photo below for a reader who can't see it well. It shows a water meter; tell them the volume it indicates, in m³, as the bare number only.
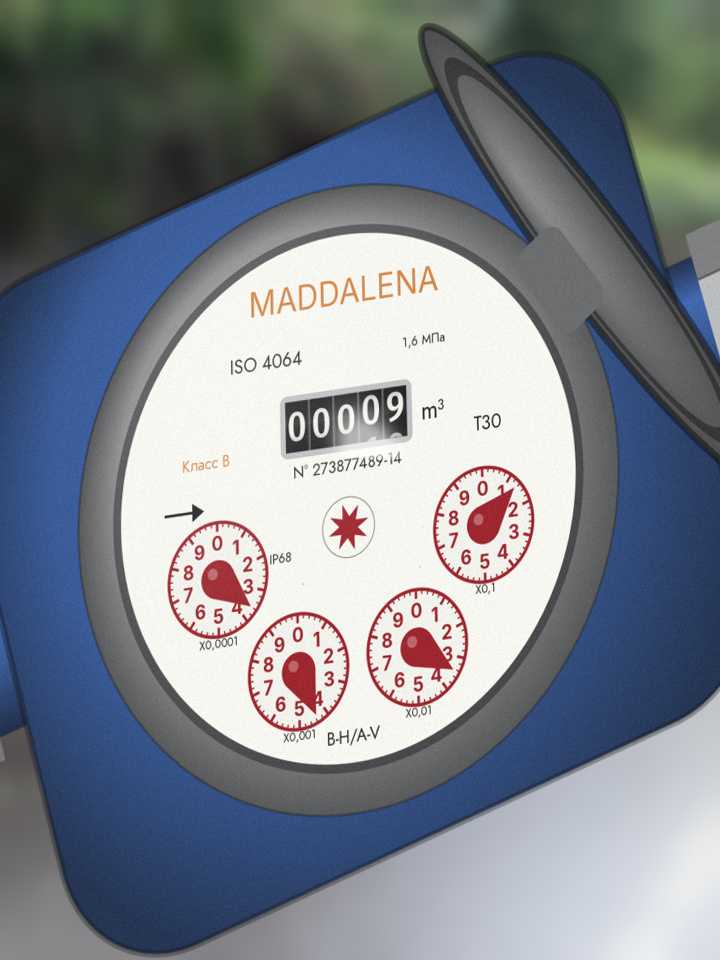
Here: 9.1343
